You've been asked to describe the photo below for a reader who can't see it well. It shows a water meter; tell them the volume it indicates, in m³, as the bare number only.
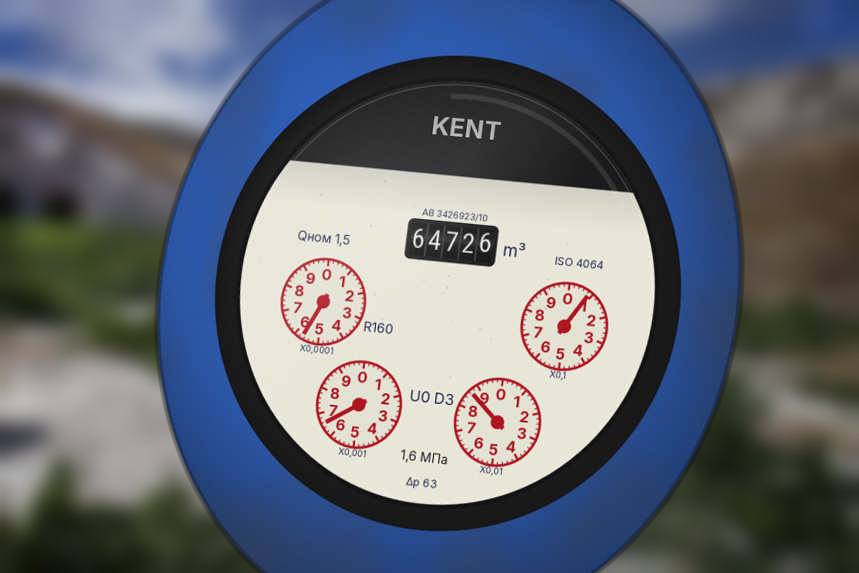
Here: 64726.0865
